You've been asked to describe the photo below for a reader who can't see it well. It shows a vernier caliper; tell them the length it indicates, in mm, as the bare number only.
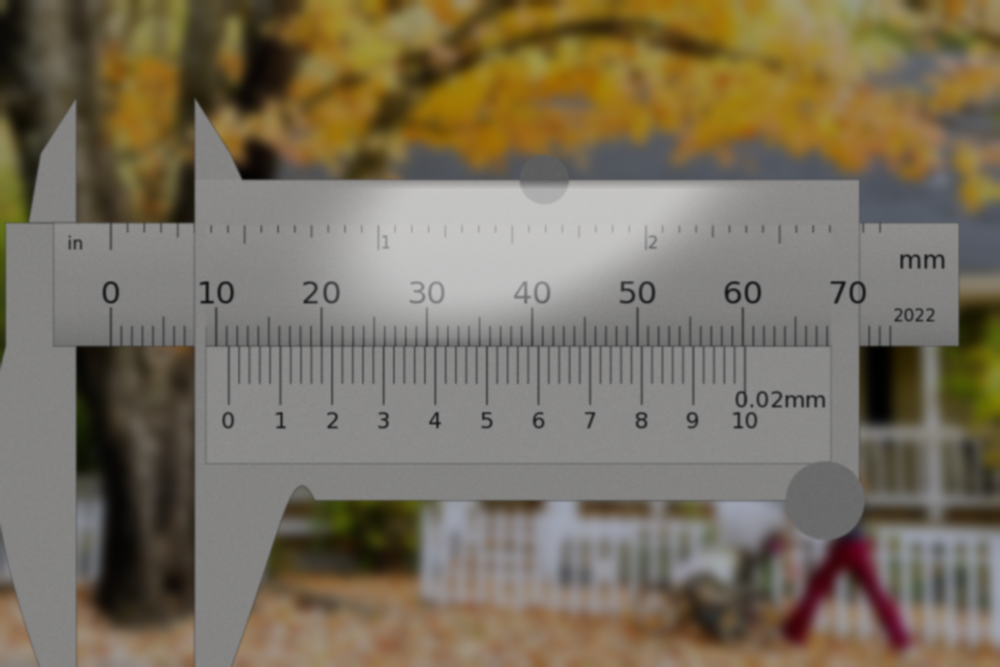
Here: 11.2
